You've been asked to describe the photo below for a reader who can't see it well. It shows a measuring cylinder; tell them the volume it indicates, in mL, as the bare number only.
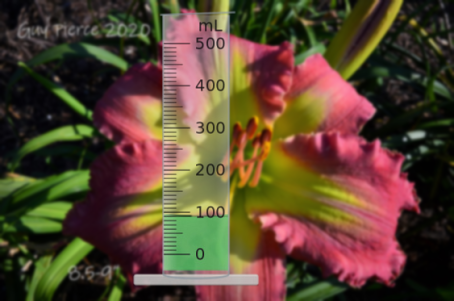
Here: 90
